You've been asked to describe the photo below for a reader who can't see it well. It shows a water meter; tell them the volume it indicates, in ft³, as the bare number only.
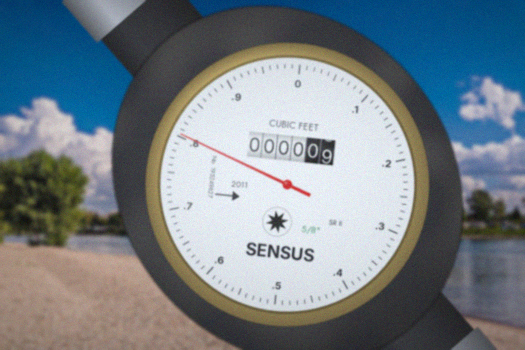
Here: 8.80
